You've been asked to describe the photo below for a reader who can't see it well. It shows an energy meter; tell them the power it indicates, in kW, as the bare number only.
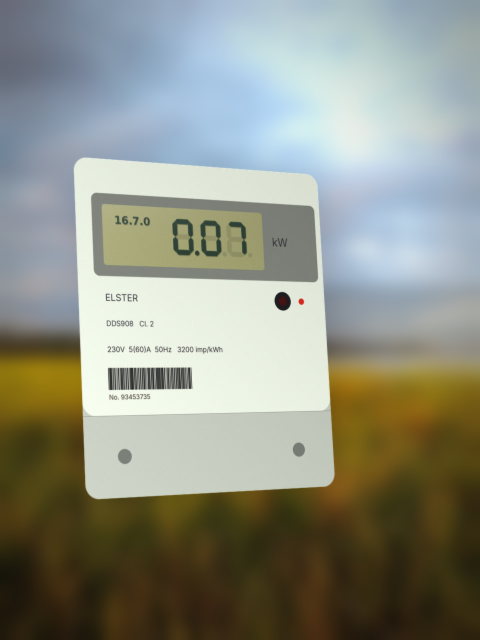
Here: 0.07
